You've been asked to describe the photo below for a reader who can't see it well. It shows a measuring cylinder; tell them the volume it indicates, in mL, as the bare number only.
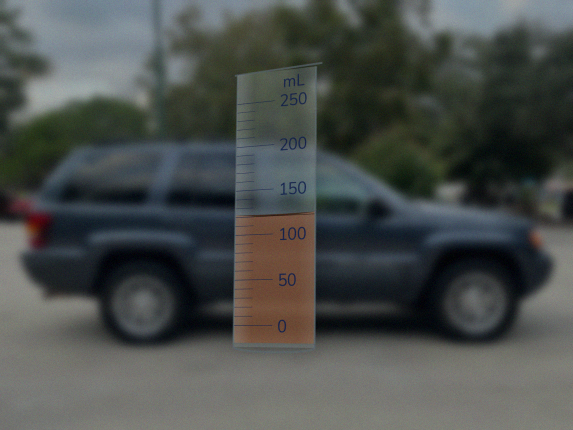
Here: 120
